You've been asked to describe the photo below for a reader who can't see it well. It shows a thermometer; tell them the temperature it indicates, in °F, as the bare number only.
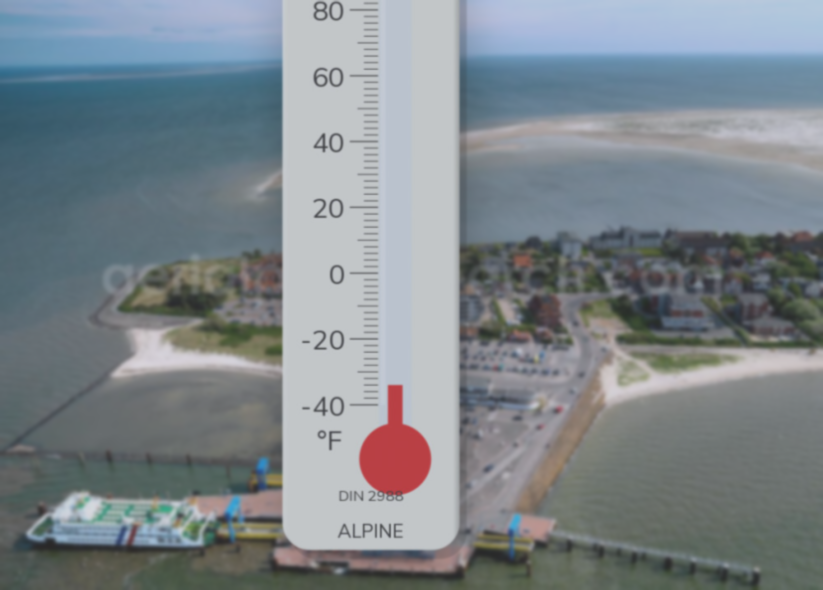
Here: -34
